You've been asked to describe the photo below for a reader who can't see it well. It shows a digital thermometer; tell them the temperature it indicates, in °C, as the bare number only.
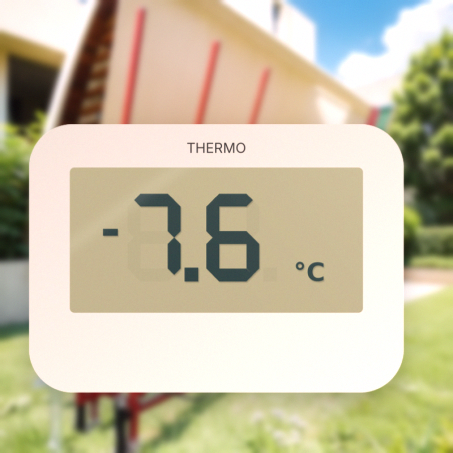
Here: -7.6
